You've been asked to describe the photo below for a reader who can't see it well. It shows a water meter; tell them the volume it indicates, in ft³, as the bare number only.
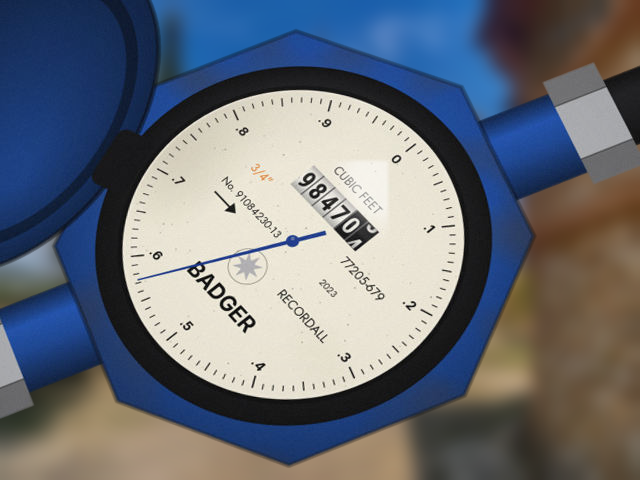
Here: 984703.57
